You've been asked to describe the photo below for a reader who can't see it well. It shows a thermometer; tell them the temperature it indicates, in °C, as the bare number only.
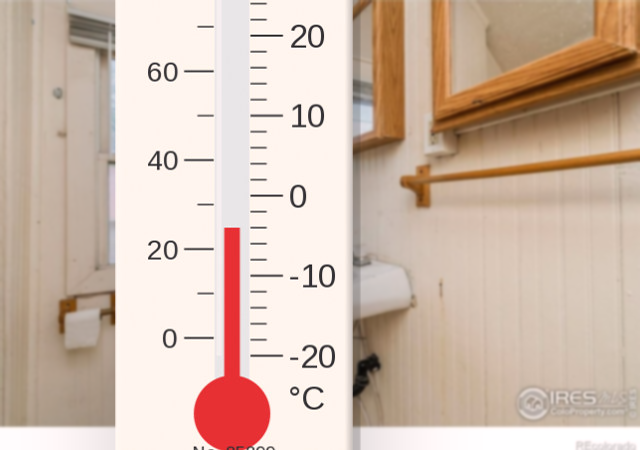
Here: -4
